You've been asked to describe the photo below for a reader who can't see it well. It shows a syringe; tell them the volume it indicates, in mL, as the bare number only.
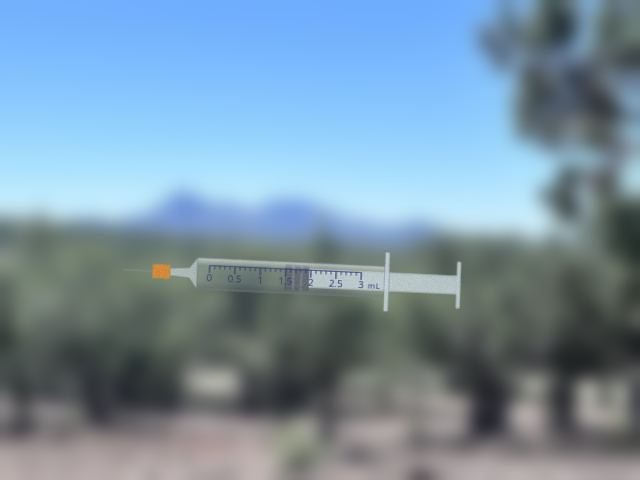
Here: 1.5
